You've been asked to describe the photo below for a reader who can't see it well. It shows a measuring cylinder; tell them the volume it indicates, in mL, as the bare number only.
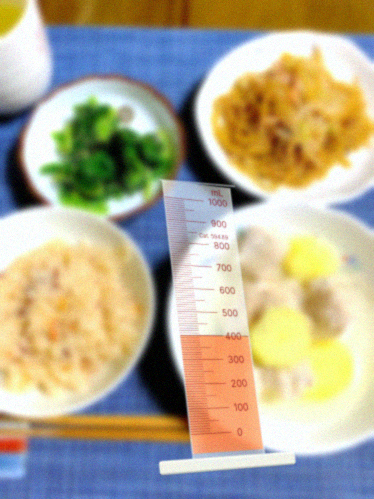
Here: 400
